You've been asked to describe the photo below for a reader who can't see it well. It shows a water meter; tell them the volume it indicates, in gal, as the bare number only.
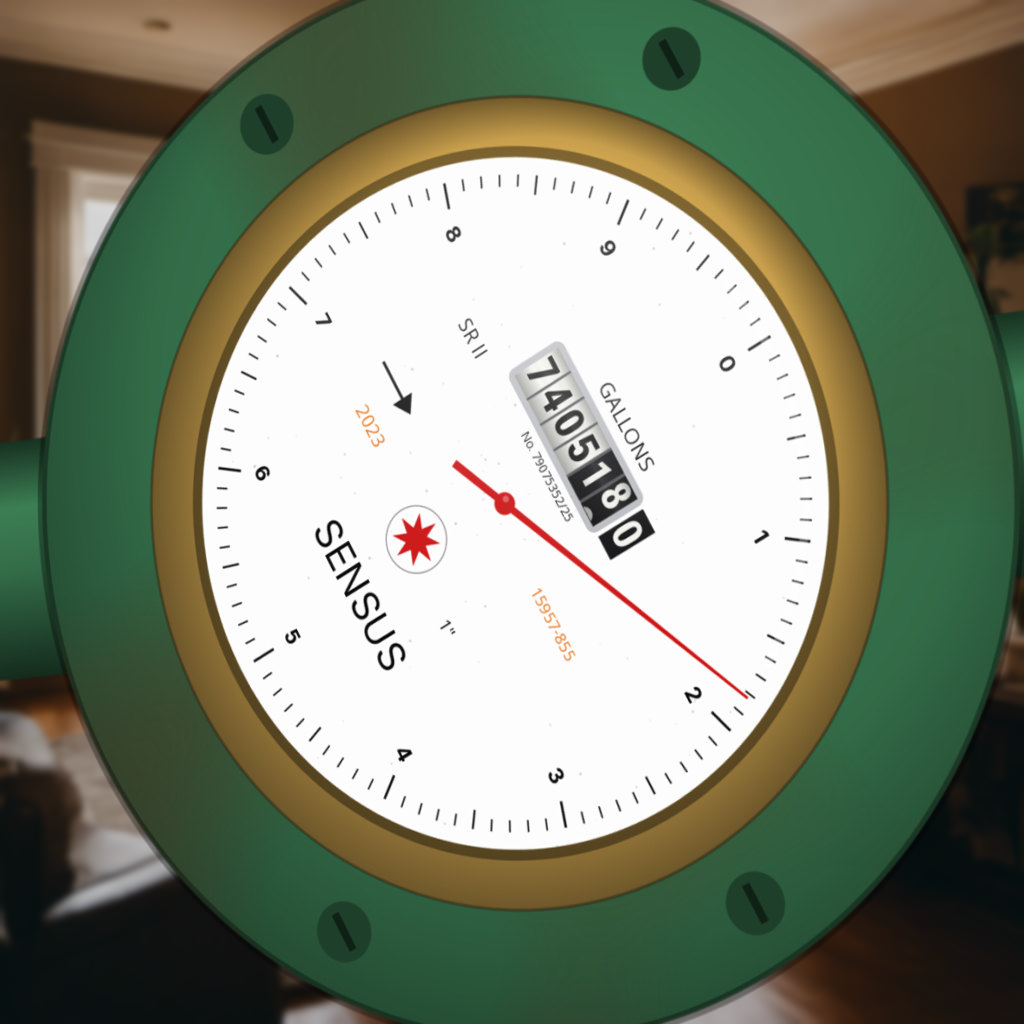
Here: 7405181.8
